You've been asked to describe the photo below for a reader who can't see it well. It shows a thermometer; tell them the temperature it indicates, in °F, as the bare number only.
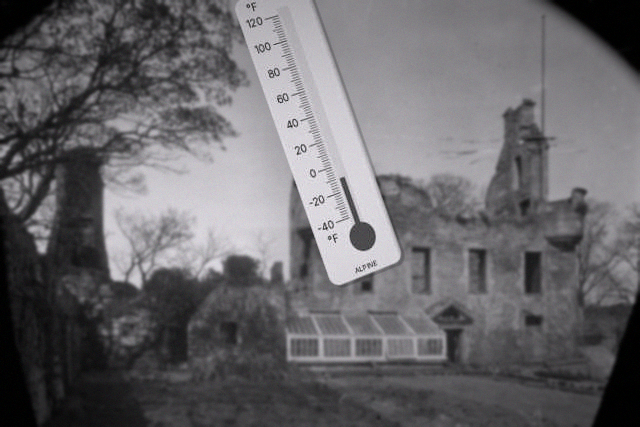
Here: -10
